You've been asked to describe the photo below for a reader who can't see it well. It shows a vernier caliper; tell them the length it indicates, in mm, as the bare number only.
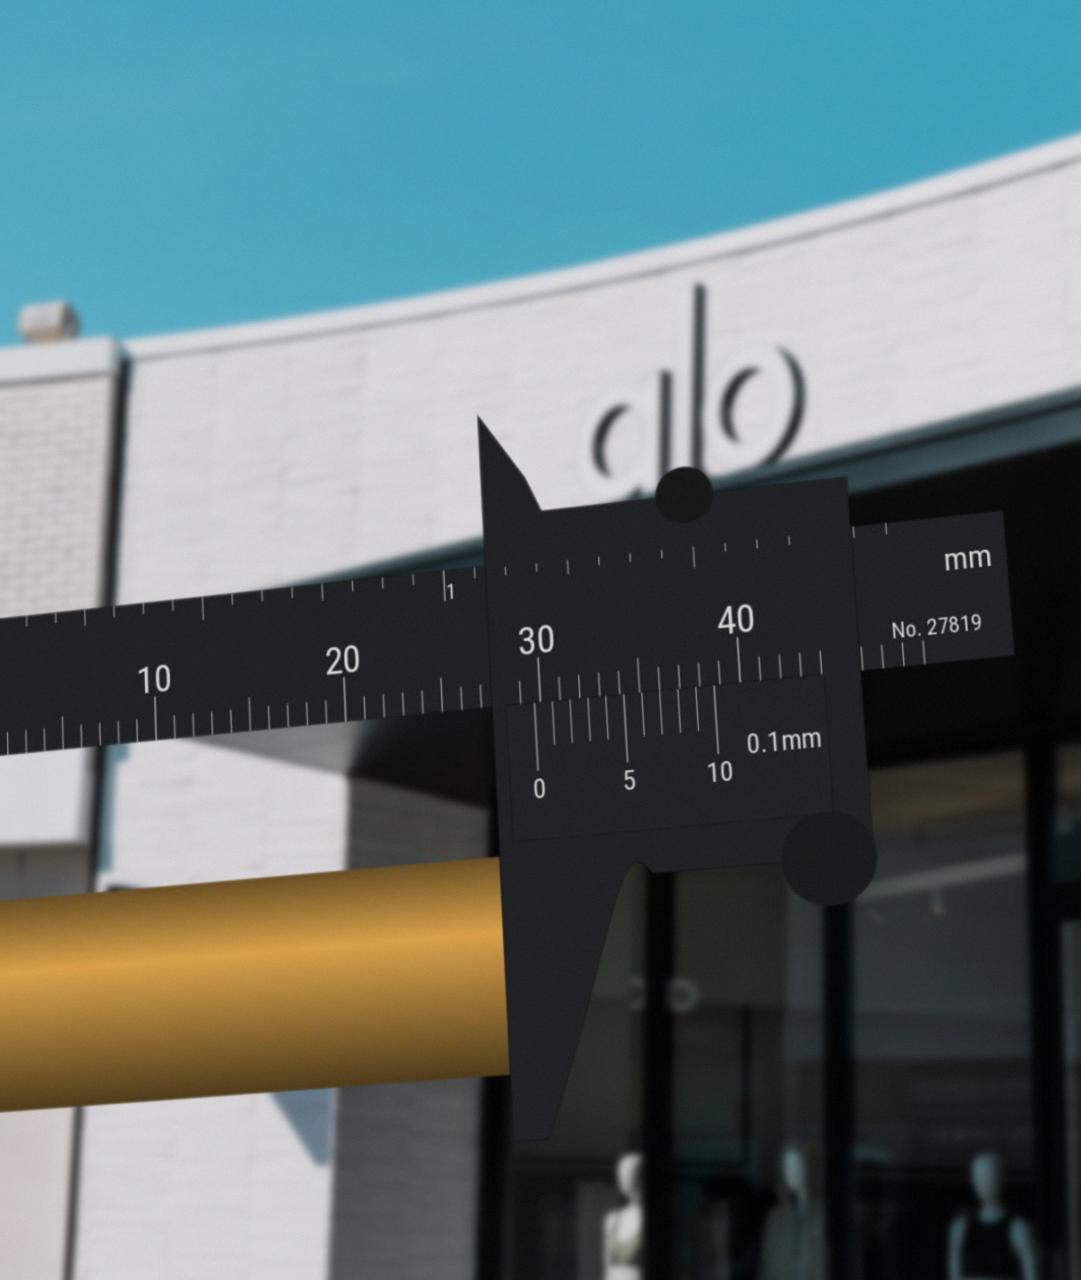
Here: 29.7
